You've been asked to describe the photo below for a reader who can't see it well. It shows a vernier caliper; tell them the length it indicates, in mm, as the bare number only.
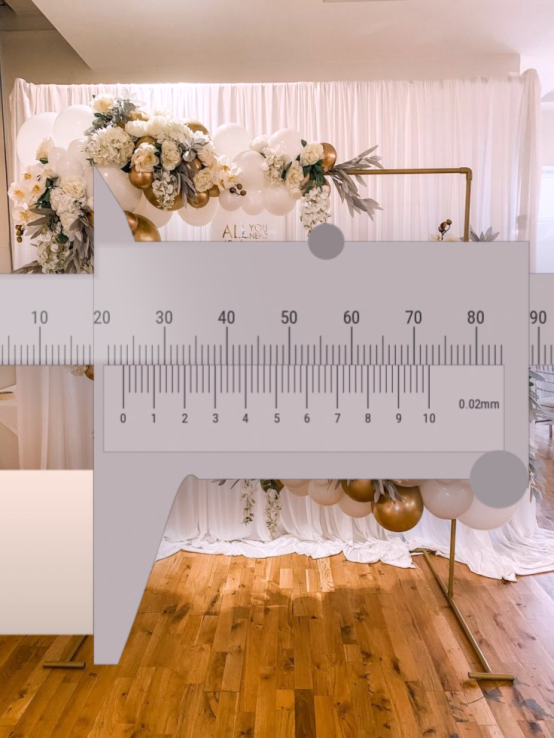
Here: 23.4
